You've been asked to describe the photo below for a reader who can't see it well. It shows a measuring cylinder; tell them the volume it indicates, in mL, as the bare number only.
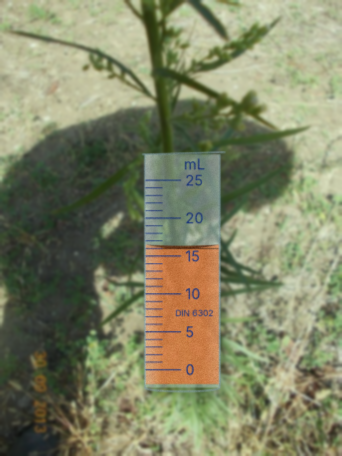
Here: 16
